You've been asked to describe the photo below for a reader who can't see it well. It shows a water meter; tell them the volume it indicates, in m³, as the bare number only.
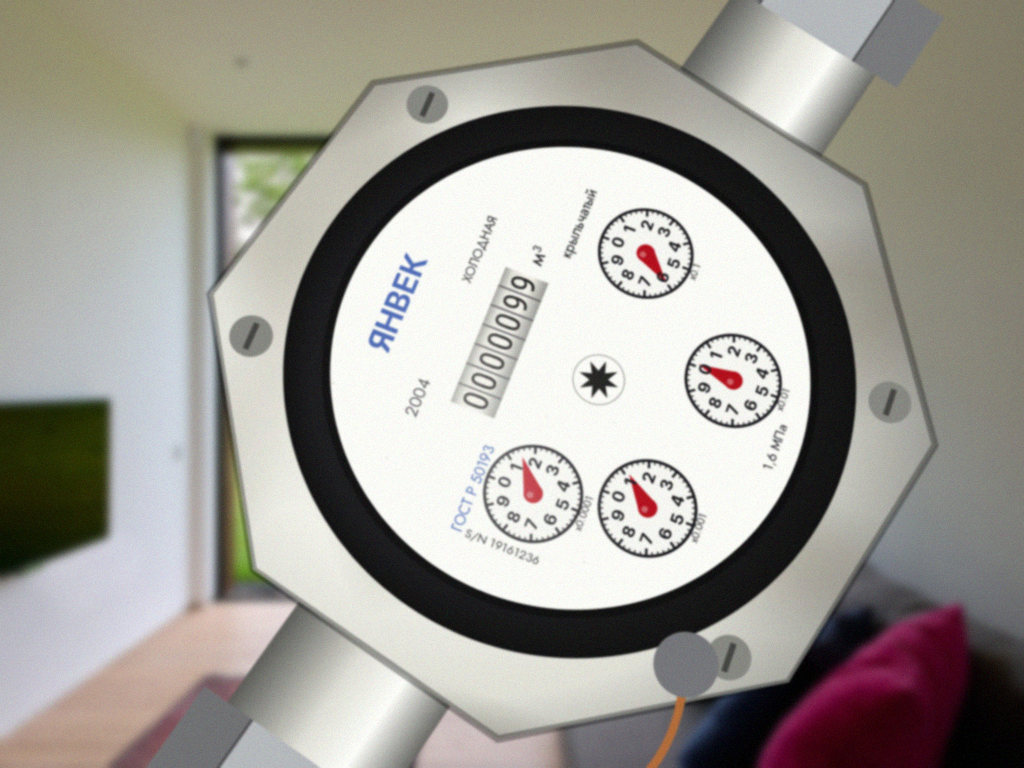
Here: 99.6011
